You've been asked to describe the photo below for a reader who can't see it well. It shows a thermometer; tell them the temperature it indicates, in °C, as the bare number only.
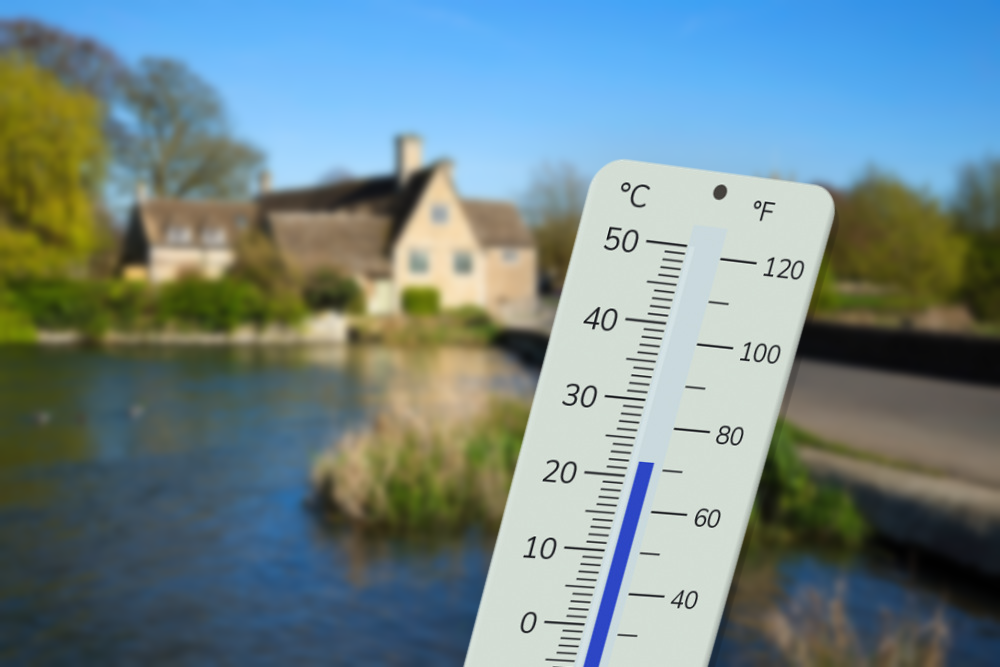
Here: 22
